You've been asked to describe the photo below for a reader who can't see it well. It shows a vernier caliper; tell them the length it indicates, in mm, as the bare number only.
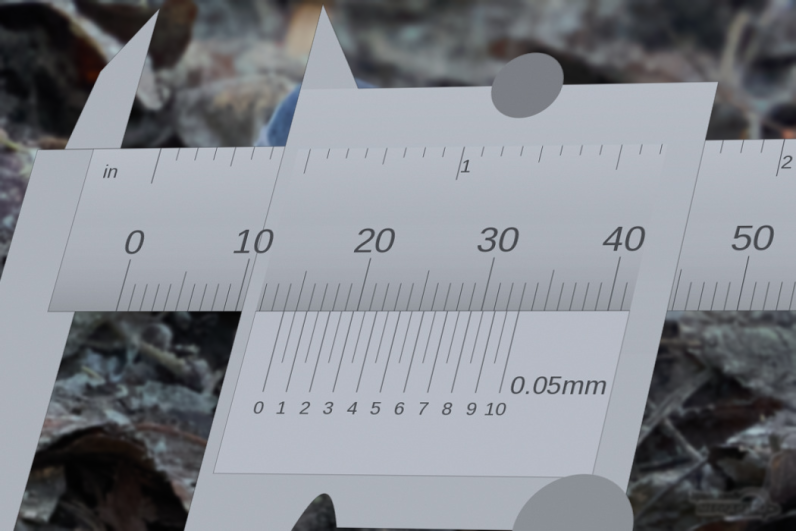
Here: 14.0
